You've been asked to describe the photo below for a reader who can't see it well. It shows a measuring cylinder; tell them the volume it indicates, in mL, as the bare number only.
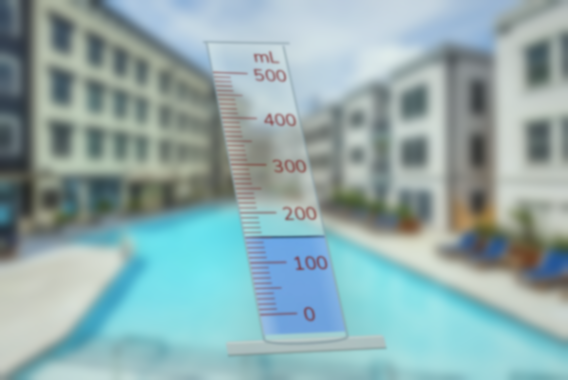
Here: 150
